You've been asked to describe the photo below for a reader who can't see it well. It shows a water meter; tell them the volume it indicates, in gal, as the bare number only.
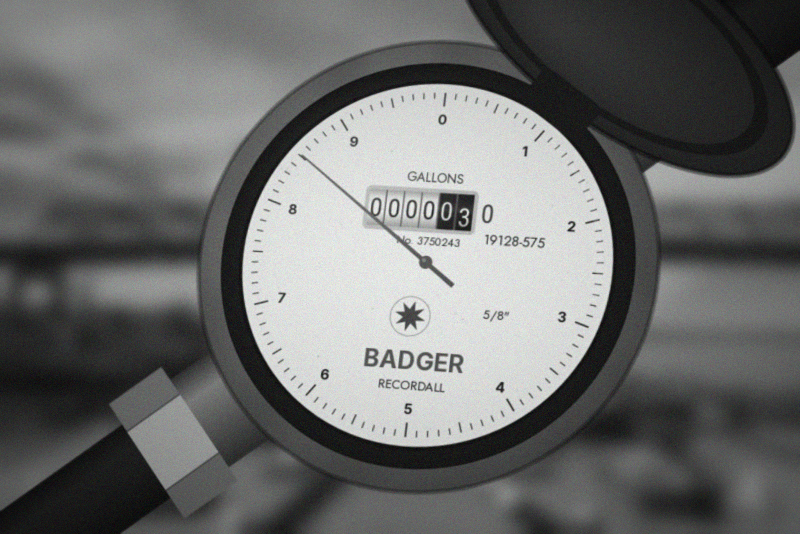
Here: 28.5
